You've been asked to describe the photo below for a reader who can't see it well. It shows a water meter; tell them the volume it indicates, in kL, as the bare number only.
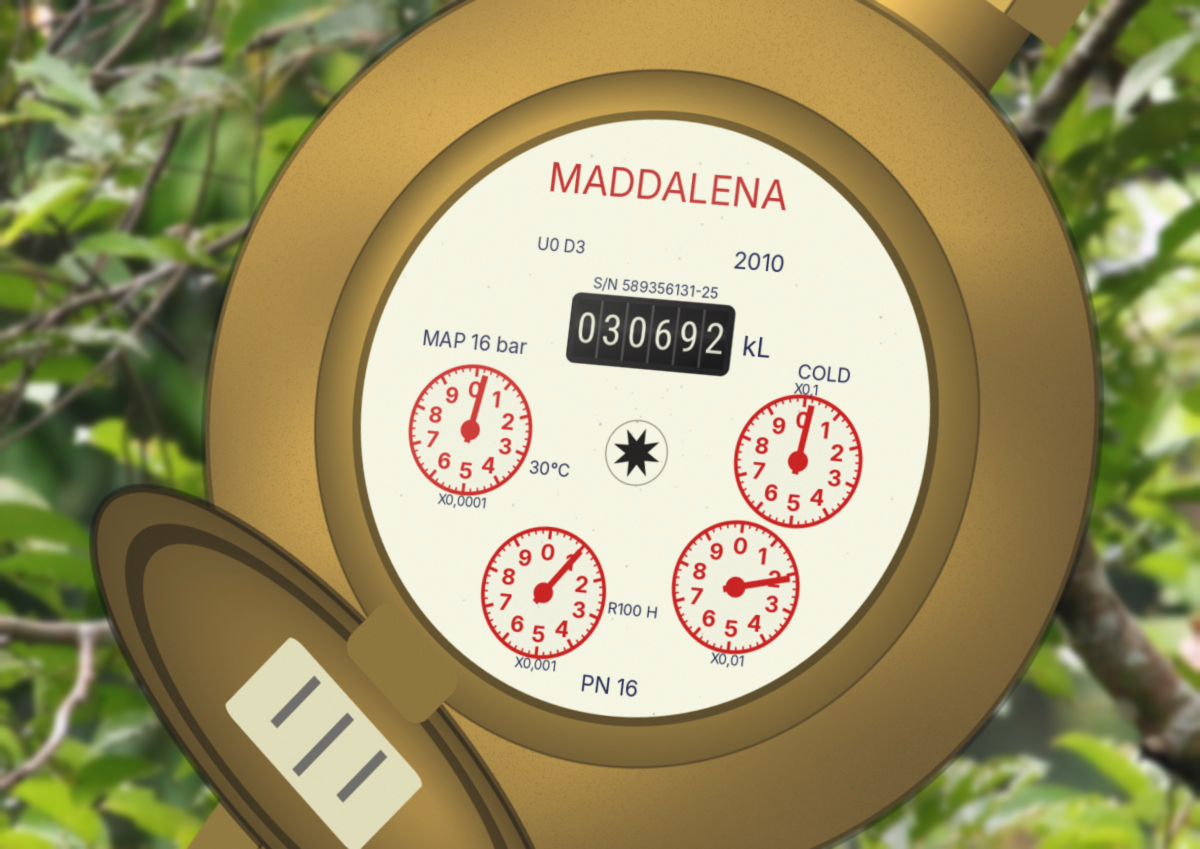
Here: 30692.0210
